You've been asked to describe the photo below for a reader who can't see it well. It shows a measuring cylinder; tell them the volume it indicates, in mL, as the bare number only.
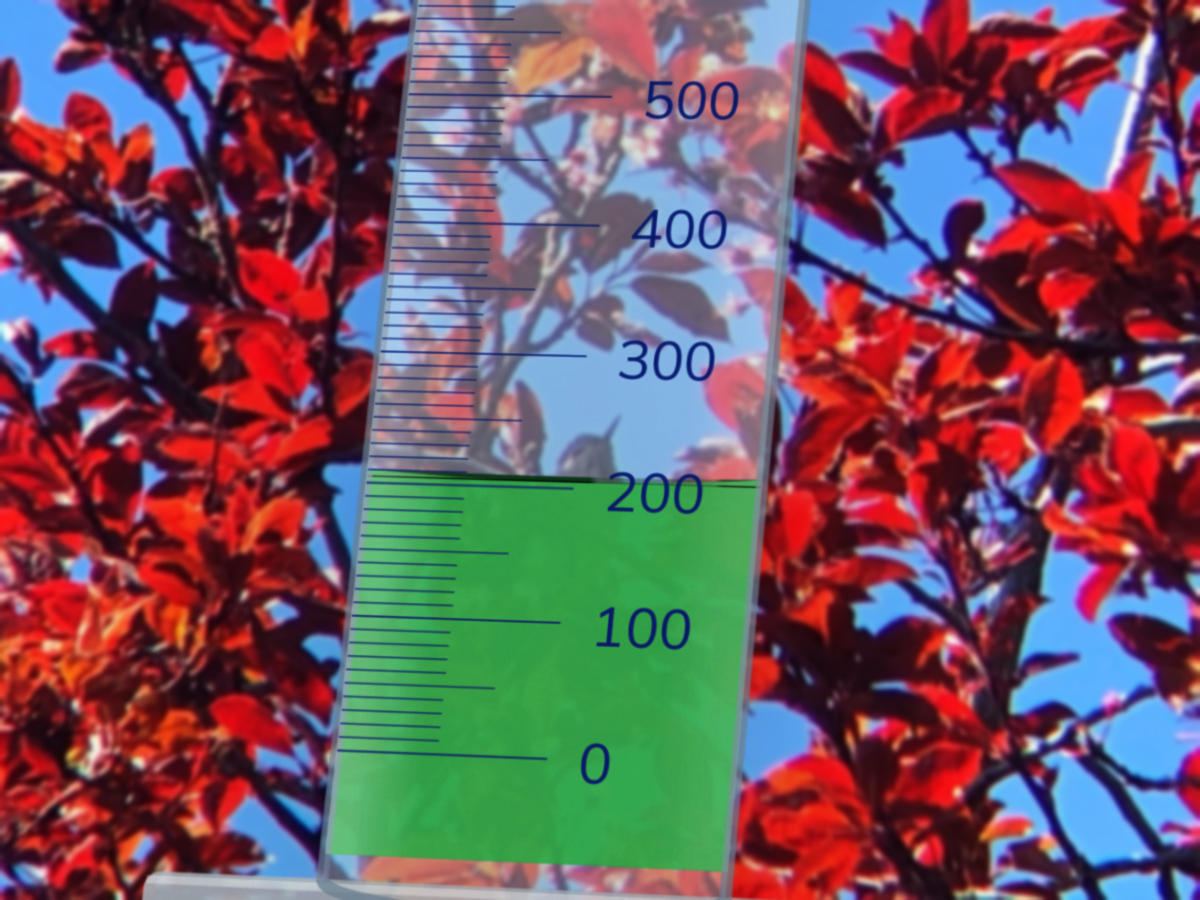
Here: 205
